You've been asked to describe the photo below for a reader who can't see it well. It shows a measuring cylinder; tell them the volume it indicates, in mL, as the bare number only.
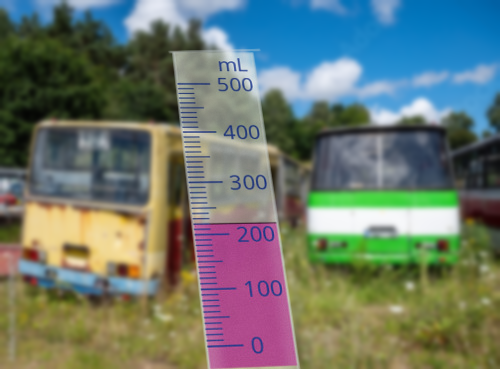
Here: 220
